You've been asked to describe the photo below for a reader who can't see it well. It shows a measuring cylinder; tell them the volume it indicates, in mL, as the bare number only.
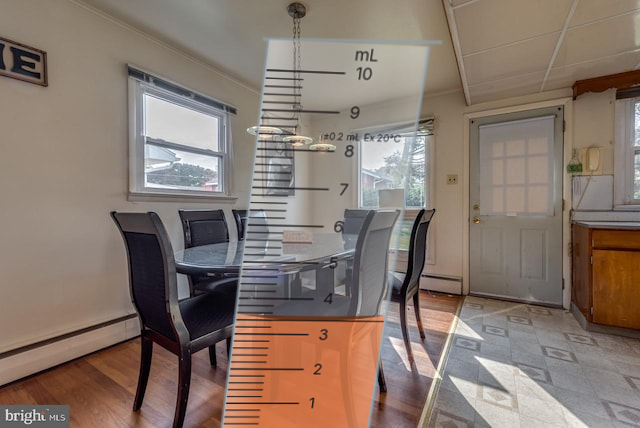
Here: 3.4
